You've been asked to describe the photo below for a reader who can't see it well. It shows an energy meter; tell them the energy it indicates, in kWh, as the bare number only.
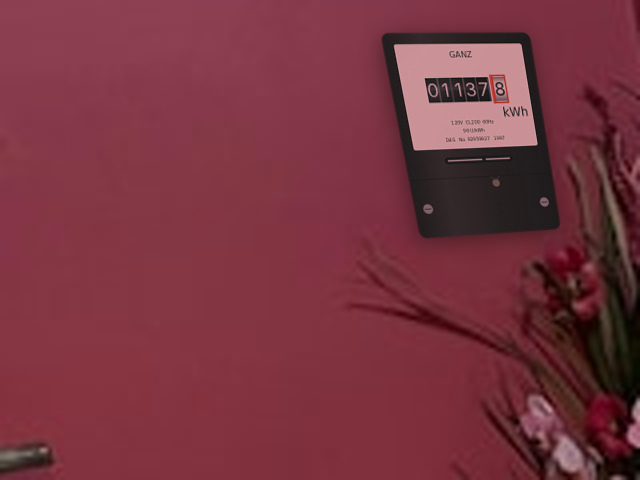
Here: 1137.8
